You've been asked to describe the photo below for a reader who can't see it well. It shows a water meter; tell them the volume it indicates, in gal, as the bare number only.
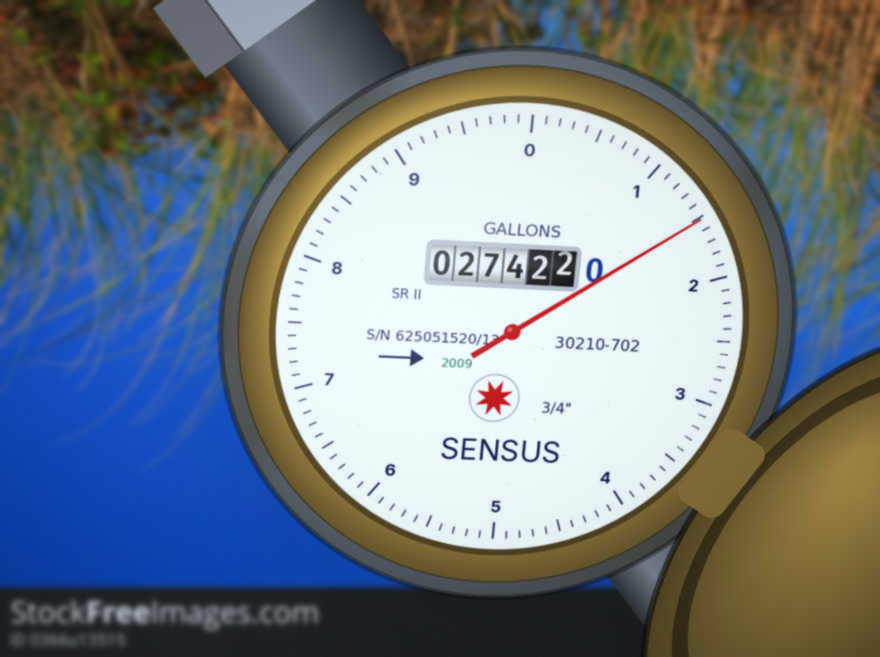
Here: 274221.5
